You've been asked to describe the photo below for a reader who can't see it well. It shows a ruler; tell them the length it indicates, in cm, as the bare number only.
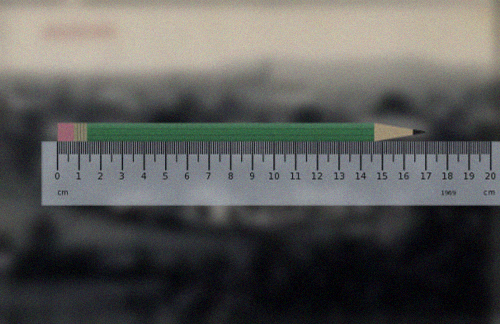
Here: 17
